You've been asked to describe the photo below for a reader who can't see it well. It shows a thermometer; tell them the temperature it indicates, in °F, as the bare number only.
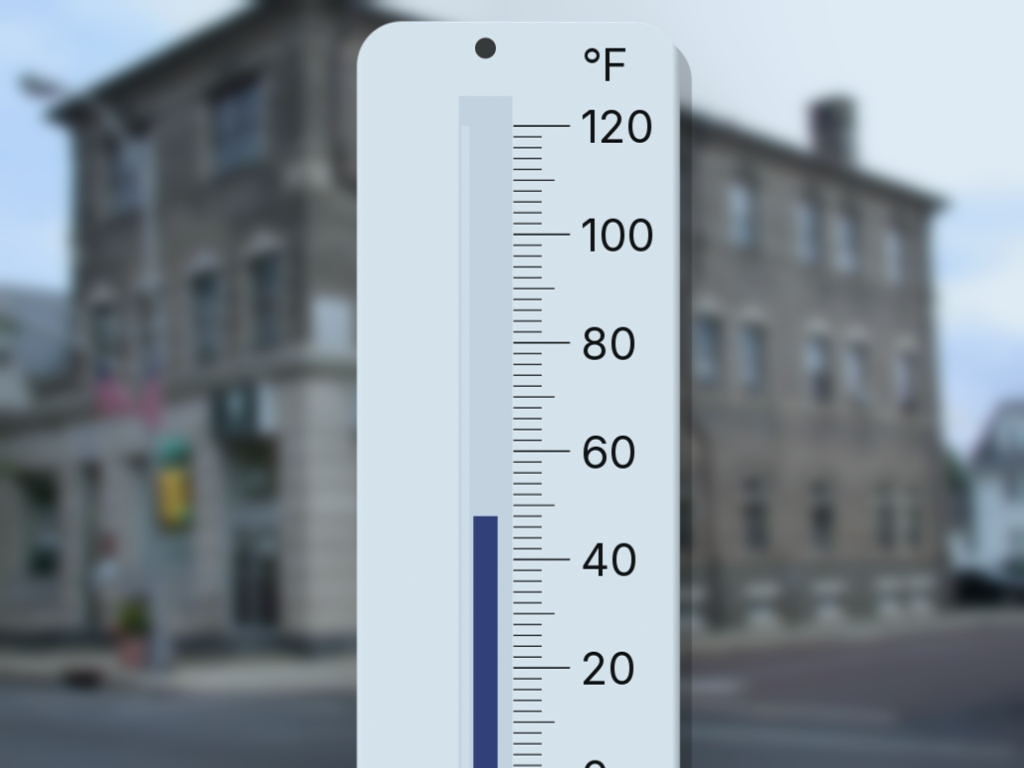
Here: 48
